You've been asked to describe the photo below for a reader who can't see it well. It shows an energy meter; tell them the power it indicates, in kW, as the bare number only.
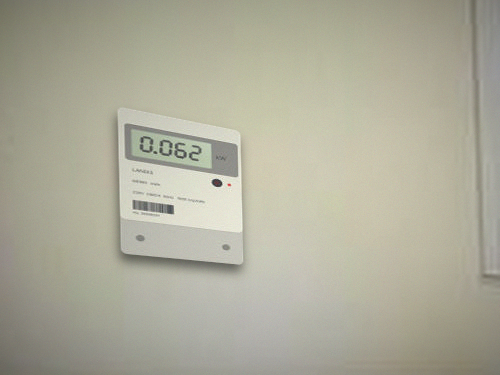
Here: 0.062
